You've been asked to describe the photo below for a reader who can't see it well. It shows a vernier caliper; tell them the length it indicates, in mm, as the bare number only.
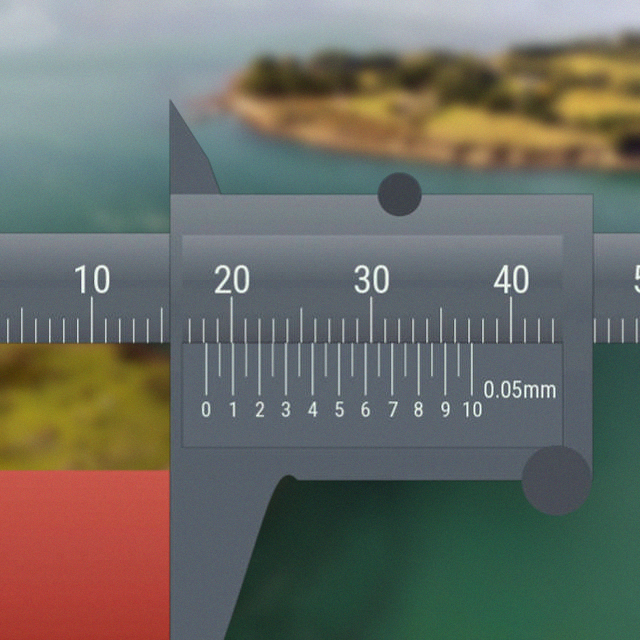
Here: 18.2
